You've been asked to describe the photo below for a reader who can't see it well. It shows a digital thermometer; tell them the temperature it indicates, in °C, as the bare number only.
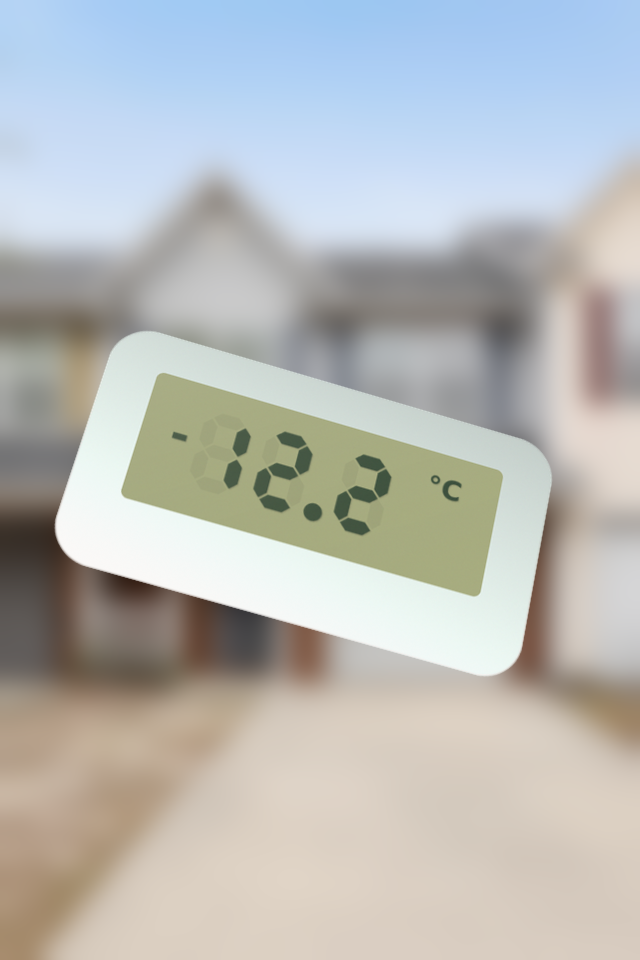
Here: -12.2
